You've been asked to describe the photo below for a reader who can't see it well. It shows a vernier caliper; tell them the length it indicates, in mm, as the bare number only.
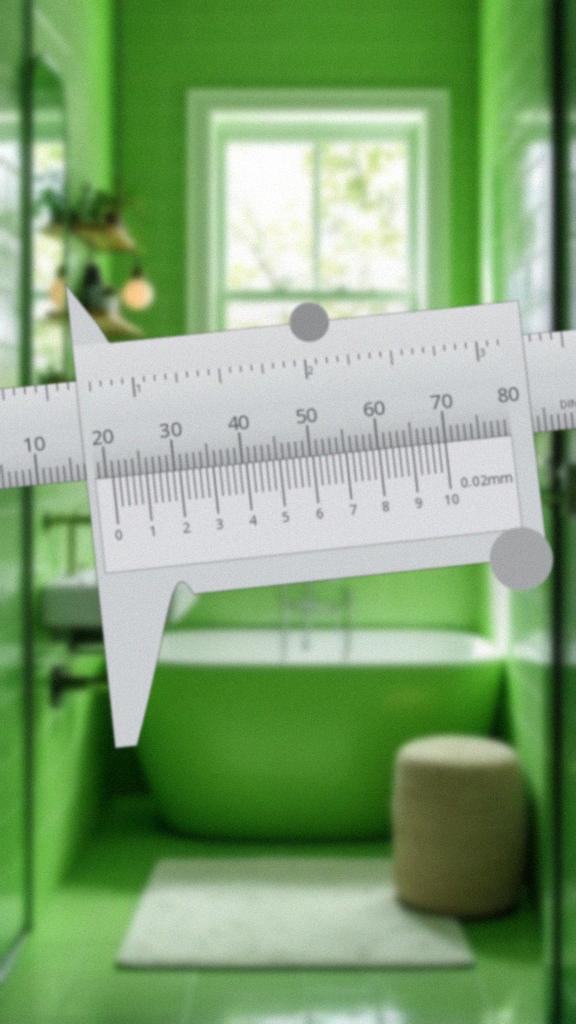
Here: 21.0
